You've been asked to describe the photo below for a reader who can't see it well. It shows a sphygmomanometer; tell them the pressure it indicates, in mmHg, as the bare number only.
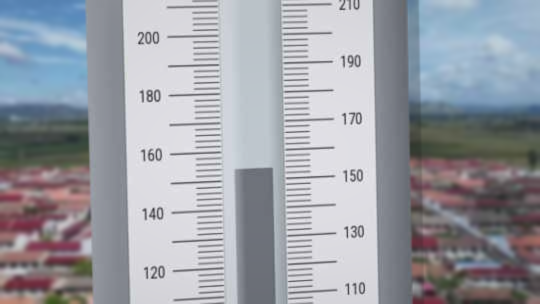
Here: 154
